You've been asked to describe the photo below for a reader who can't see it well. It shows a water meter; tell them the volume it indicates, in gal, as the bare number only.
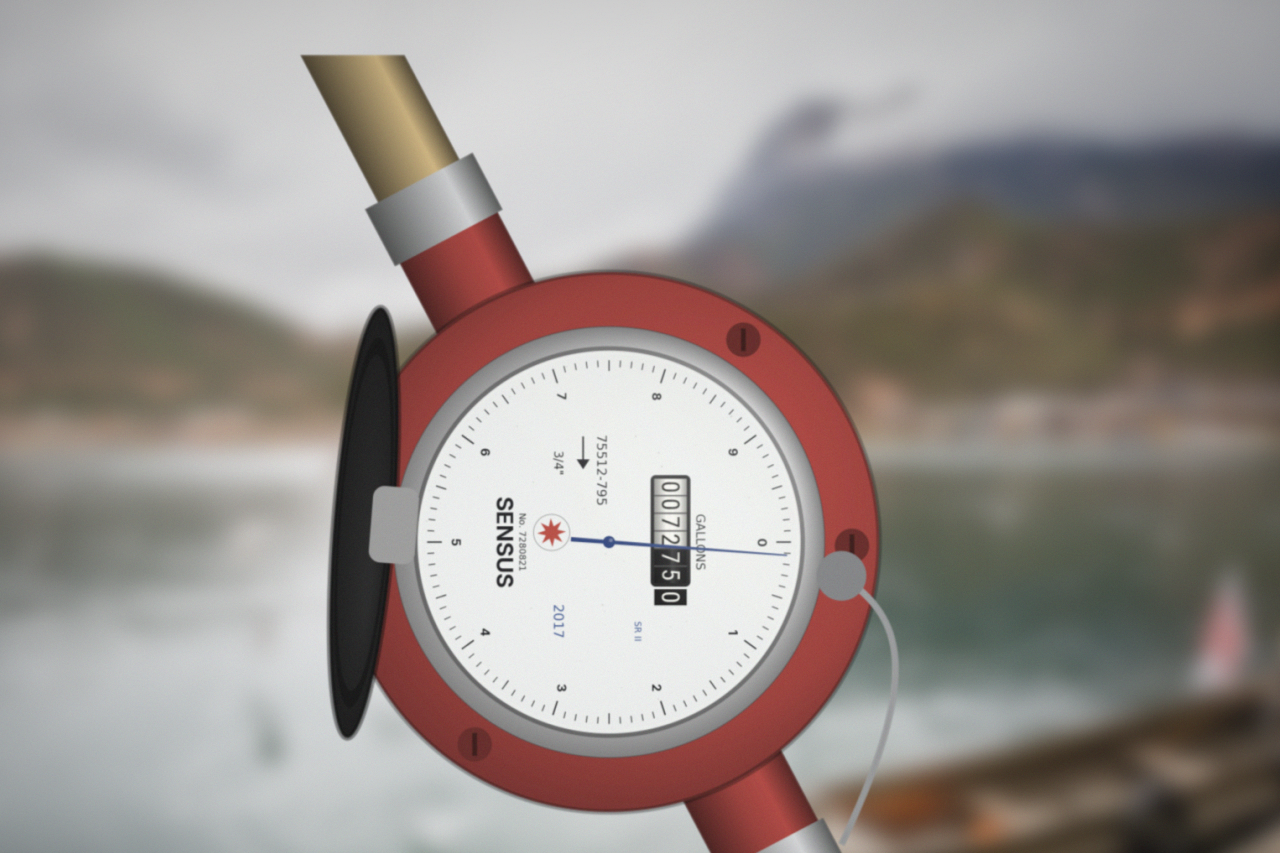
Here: 72750.1
